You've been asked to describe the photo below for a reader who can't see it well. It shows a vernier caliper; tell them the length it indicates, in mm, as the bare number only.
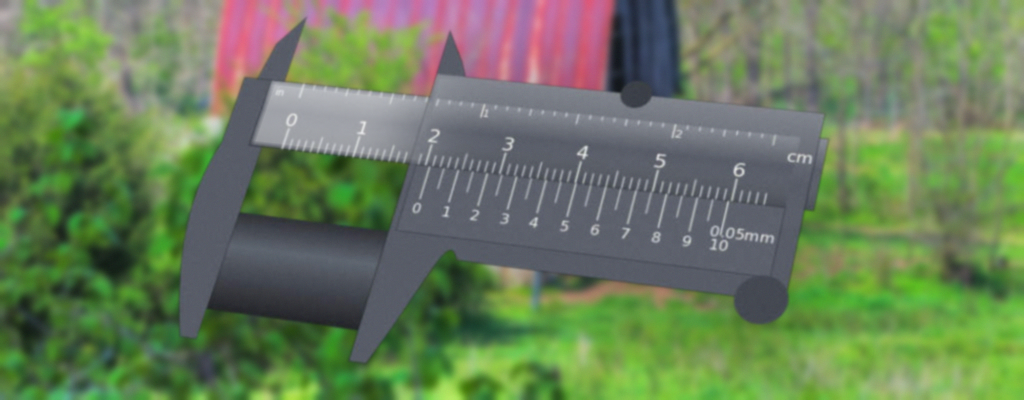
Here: 20.6
